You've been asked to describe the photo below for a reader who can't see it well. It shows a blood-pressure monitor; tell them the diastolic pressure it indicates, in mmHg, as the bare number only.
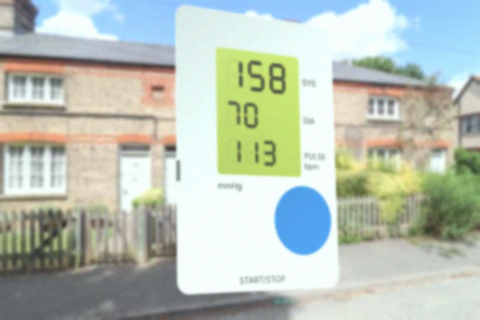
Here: 70
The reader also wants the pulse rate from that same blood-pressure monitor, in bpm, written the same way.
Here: 113
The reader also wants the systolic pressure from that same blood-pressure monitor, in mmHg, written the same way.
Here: 158
